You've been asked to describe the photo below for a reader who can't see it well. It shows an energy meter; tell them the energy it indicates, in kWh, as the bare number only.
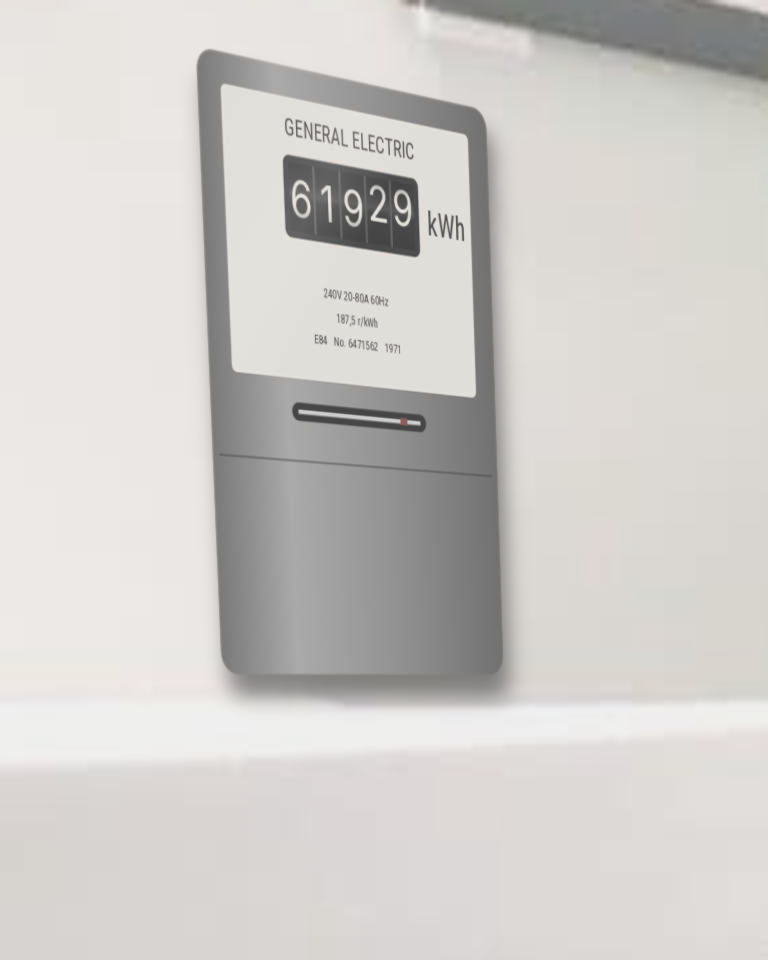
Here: 61929
